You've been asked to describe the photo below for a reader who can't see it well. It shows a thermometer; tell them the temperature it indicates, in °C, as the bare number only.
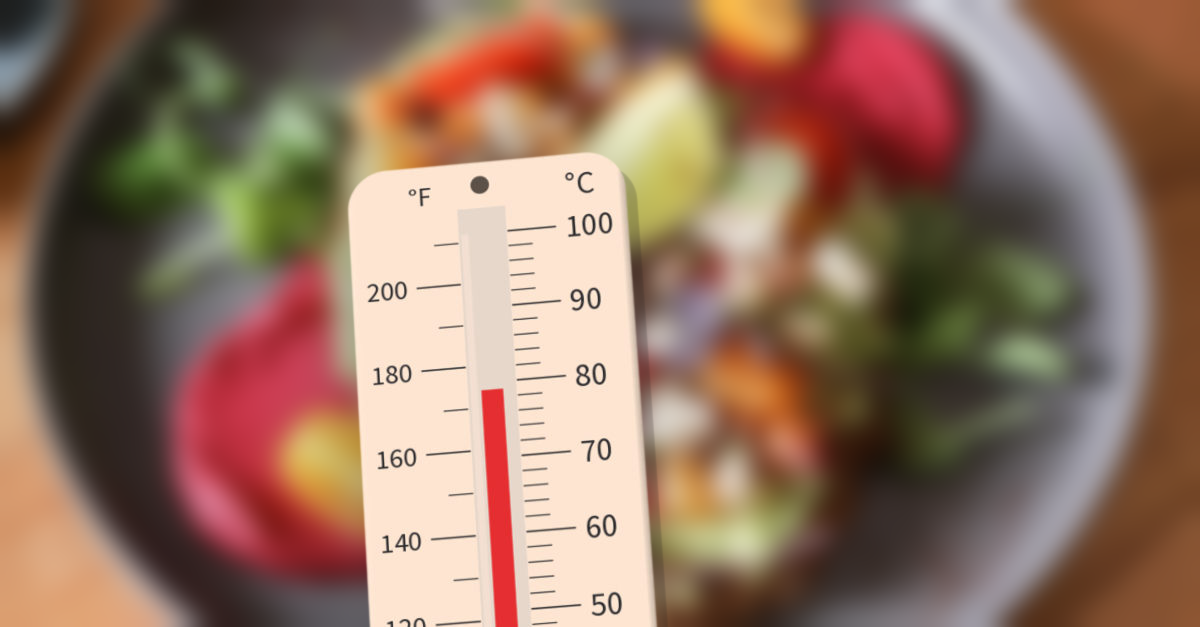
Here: 79
